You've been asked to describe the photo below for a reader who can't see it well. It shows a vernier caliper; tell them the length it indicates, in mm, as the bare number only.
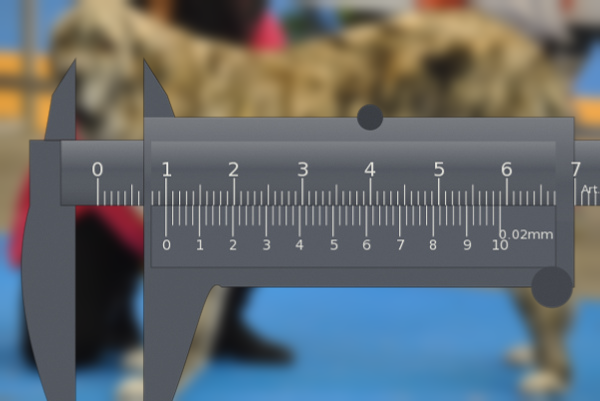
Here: 10.0
